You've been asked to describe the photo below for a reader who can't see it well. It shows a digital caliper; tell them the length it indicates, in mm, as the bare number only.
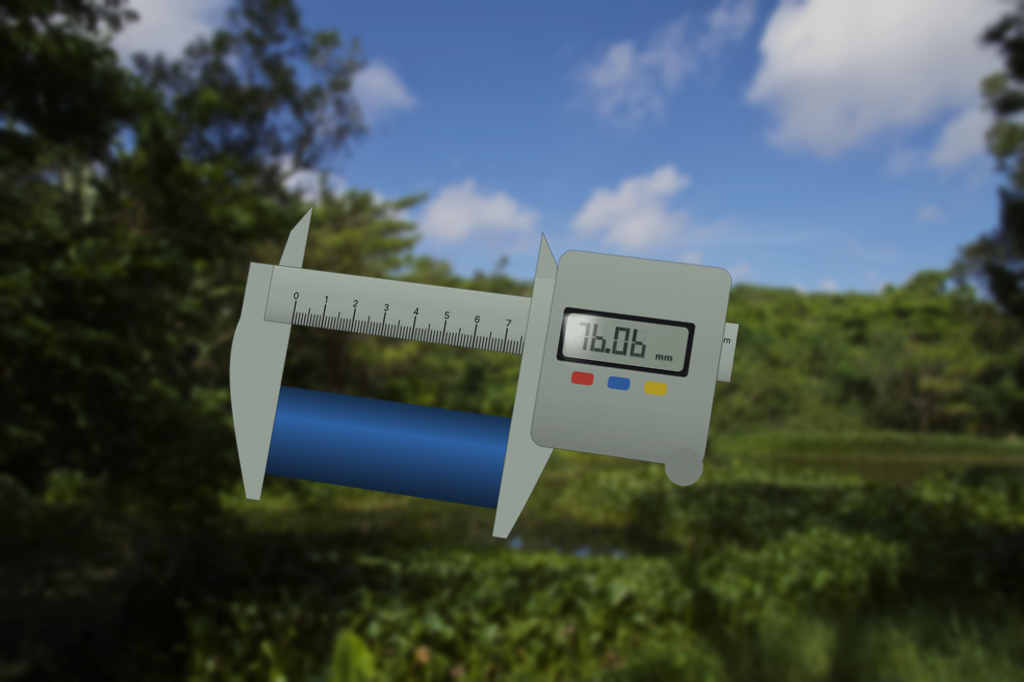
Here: 76.06
